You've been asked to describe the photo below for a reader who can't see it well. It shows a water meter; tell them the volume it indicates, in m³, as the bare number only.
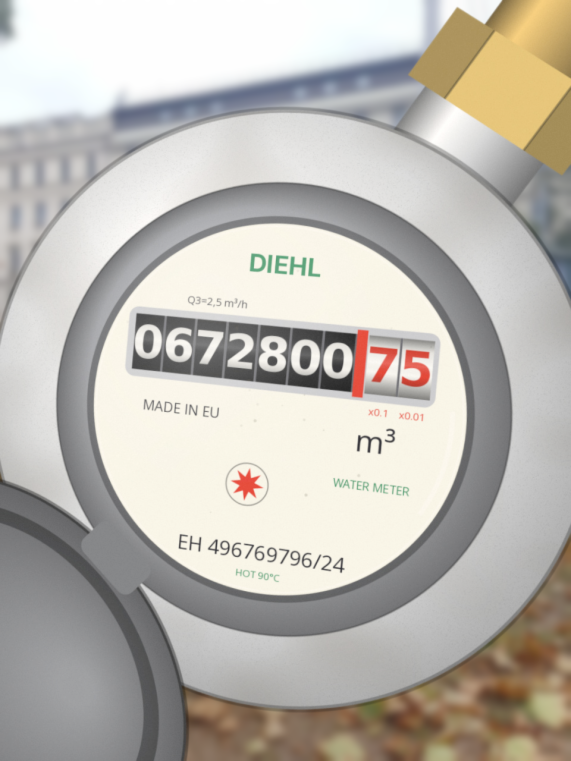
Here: 672800.75
